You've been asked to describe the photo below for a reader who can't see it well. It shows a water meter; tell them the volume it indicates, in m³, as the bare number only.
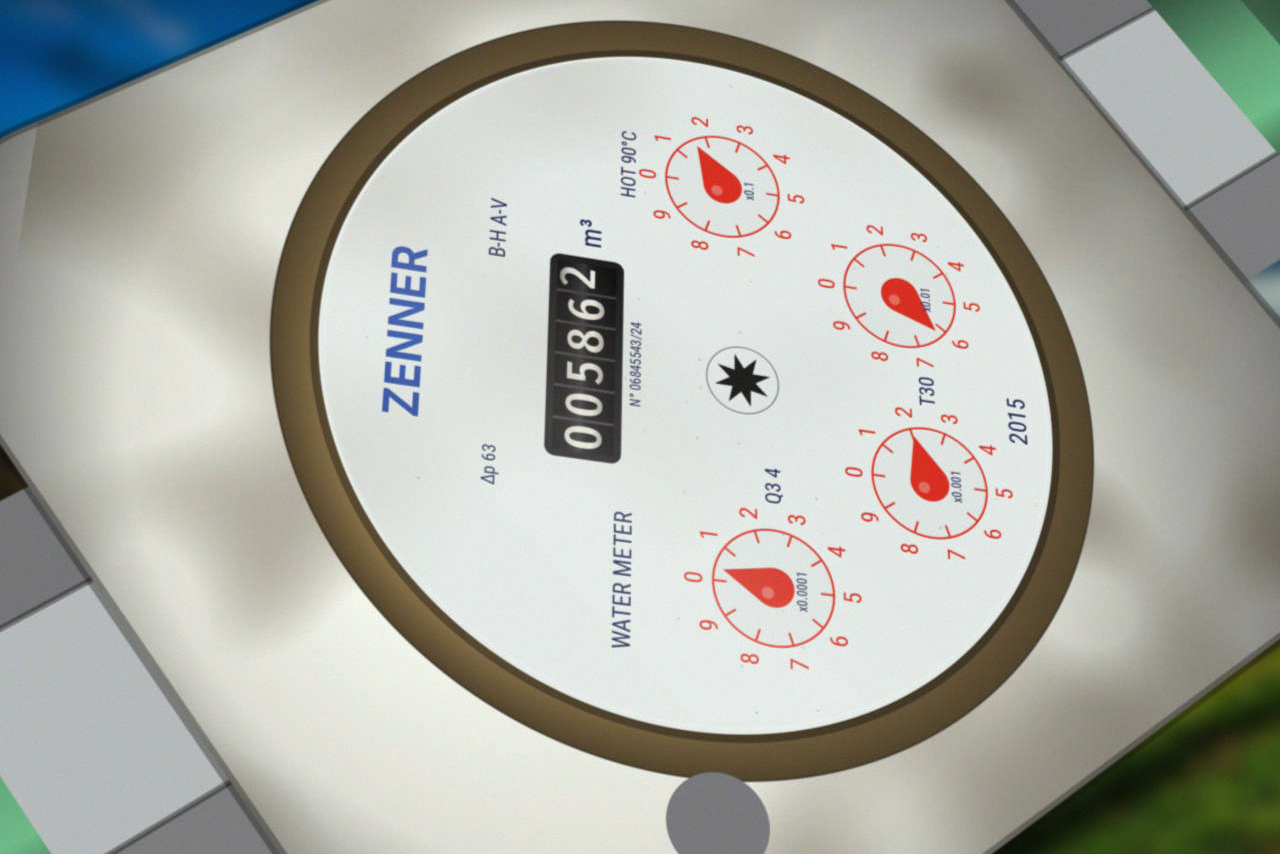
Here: 5862.1620
